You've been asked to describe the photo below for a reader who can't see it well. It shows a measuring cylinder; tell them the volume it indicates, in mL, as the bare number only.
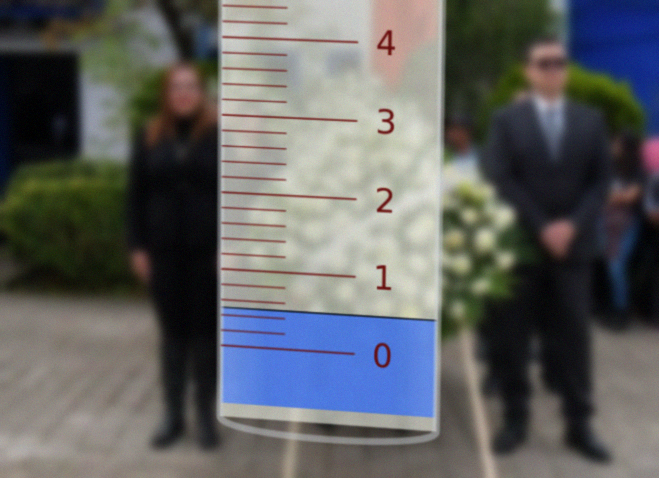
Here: 0.5
